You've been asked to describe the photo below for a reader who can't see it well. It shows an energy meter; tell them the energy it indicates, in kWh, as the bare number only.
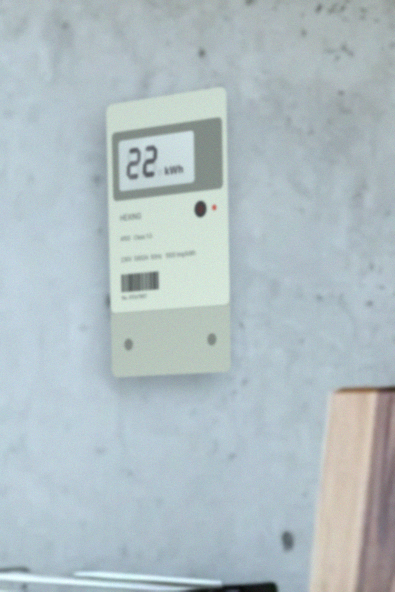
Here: 22
